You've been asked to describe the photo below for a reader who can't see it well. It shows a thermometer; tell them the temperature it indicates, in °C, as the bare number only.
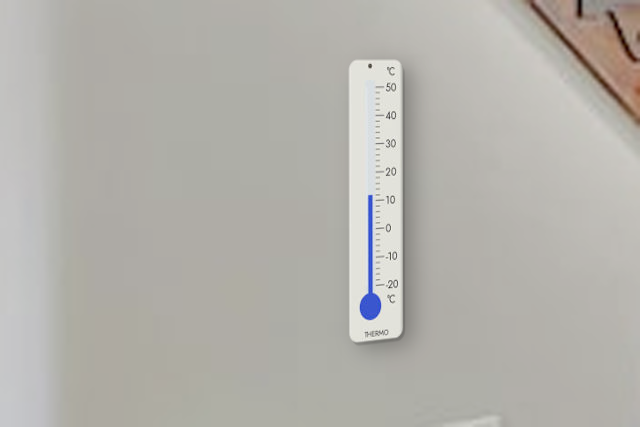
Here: 12
